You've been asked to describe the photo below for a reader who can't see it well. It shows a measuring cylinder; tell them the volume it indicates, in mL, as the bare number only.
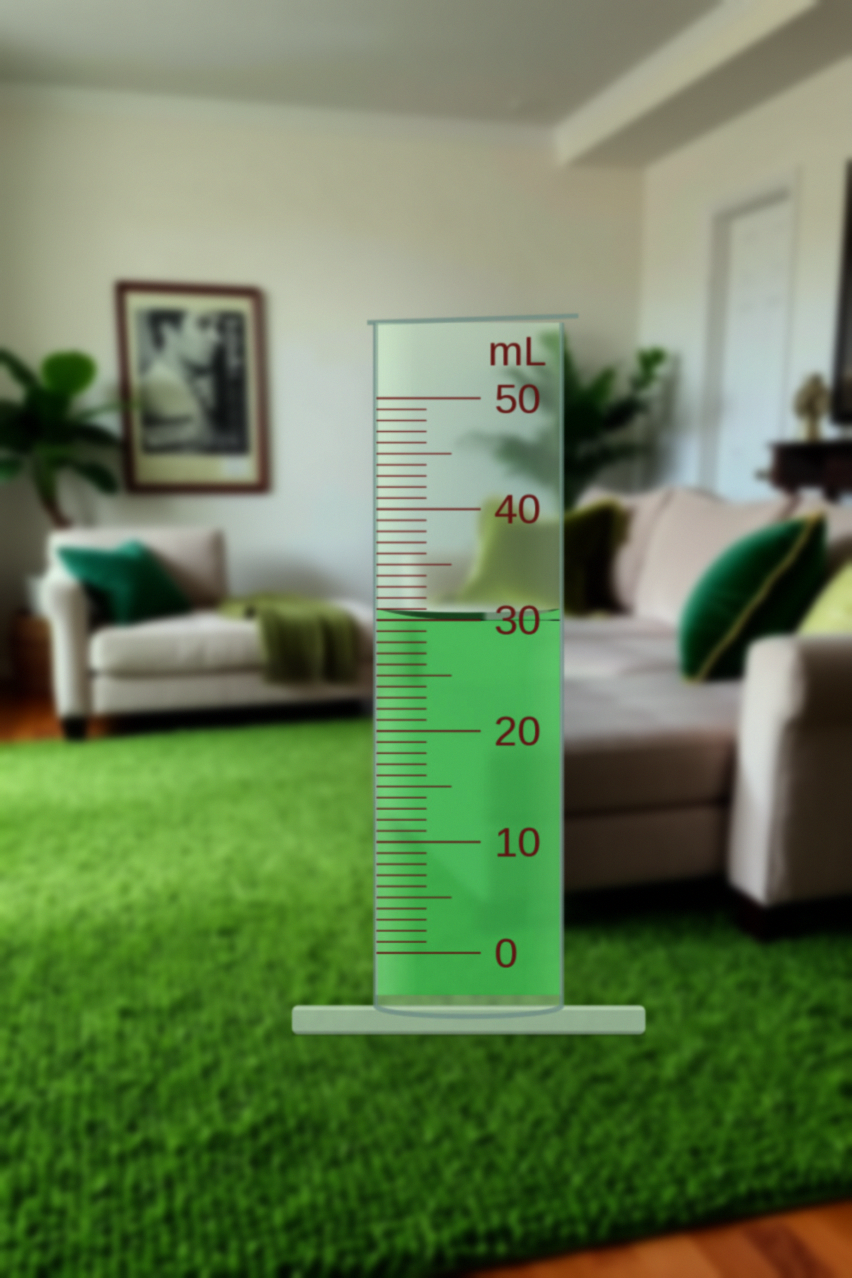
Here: 30
